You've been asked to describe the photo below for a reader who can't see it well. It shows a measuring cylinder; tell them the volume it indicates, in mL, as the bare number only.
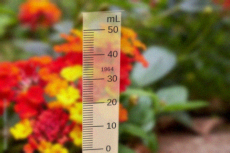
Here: 20
